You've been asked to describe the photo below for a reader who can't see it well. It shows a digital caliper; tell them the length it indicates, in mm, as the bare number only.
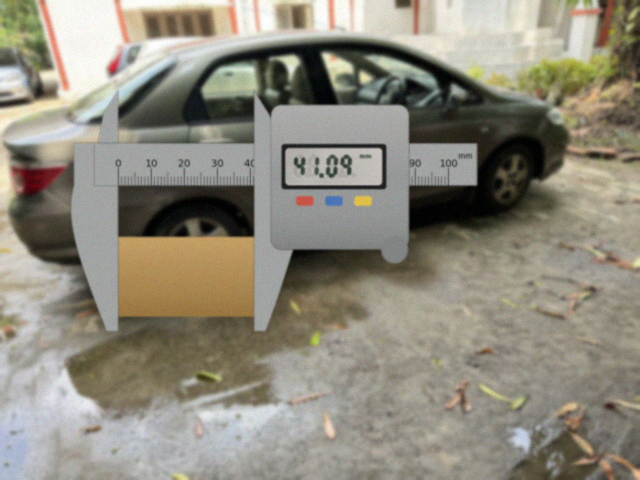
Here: 41.09
